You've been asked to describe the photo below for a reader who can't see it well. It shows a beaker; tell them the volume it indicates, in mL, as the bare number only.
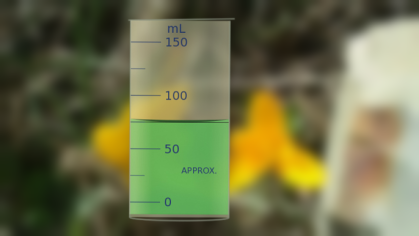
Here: 75
